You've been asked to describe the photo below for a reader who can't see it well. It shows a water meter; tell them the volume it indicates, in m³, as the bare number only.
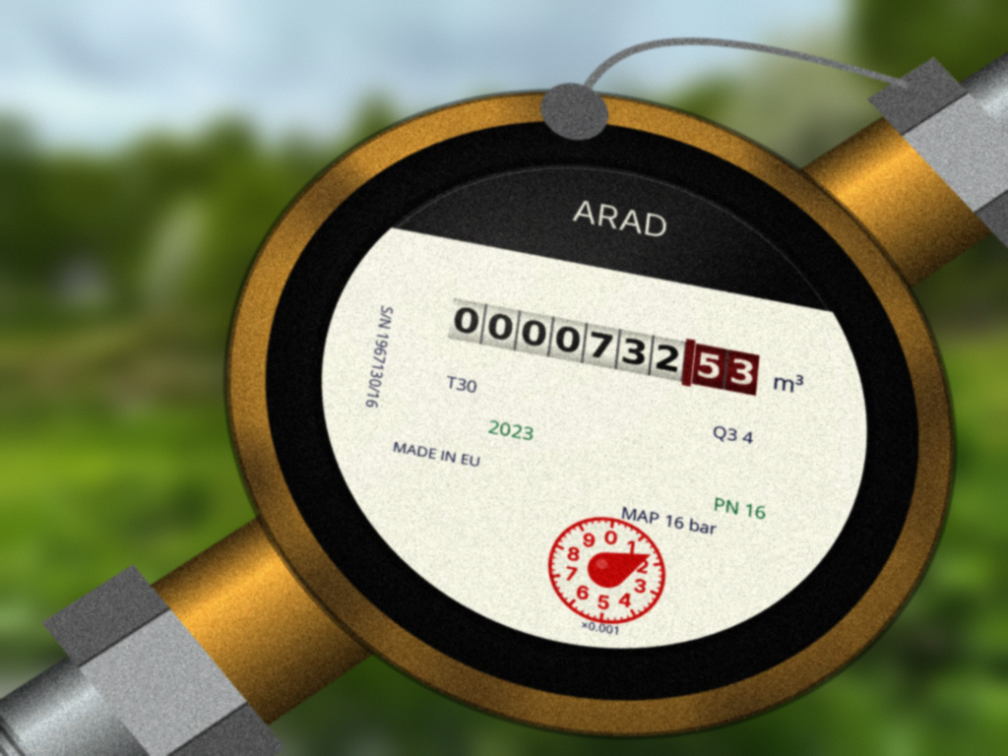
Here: 732.531
